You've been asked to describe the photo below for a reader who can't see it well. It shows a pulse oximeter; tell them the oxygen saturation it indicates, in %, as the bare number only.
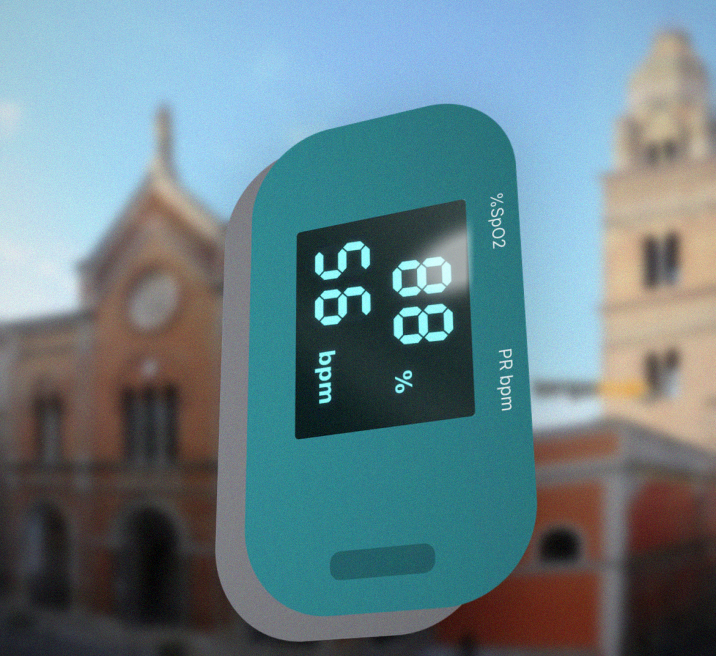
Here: 88
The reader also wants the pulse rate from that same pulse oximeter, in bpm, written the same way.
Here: 56
